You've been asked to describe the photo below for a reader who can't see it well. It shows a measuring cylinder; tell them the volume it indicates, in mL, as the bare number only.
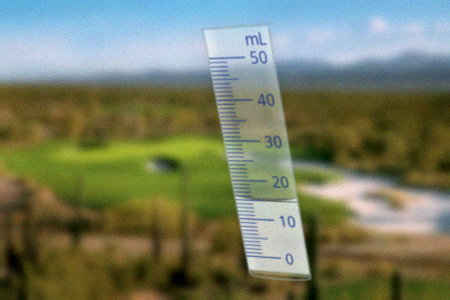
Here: 15
